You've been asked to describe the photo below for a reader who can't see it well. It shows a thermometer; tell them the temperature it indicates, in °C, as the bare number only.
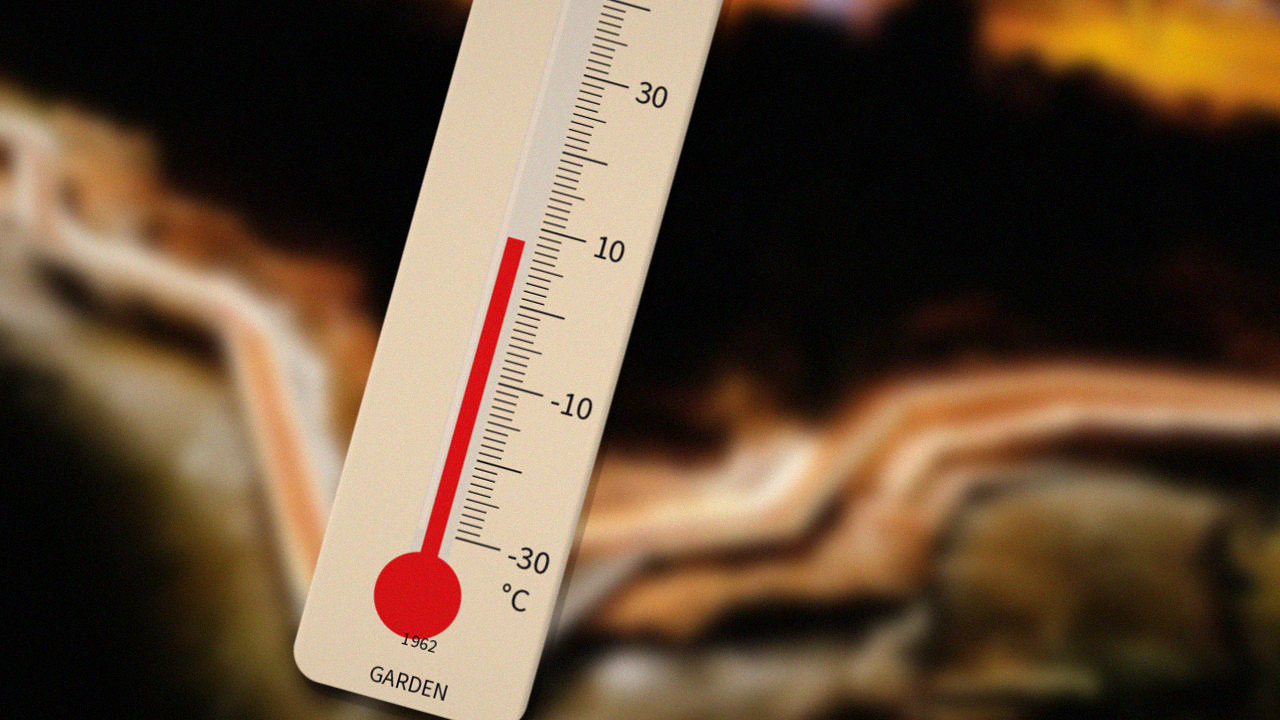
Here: 8
